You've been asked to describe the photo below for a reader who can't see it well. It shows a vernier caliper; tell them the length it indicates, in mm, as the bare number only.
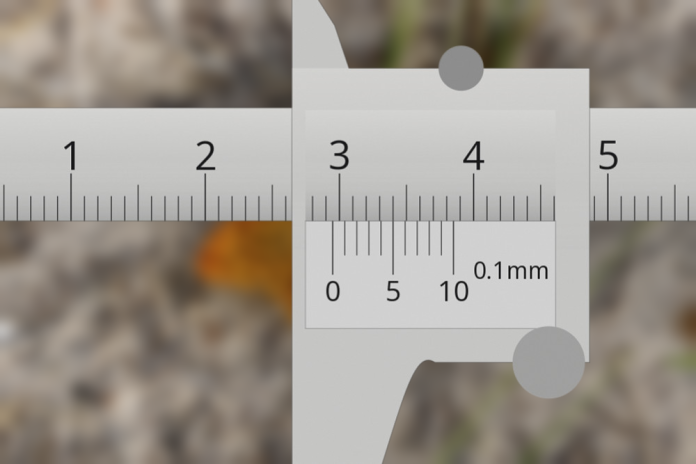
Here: 29.5
